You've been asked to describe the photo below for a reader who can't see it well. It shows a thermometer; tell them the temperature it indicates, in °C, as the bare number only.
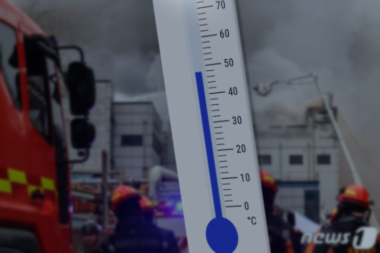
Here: 48
